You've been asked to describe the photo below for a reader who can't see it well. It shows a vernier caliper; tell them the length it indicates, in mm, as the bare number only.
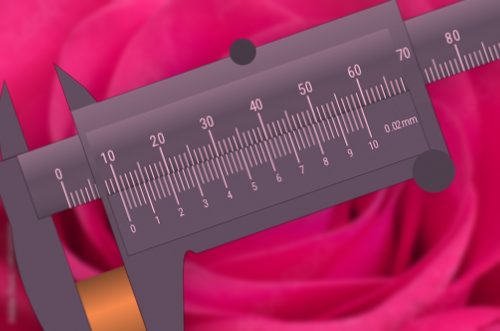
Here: 10.0
